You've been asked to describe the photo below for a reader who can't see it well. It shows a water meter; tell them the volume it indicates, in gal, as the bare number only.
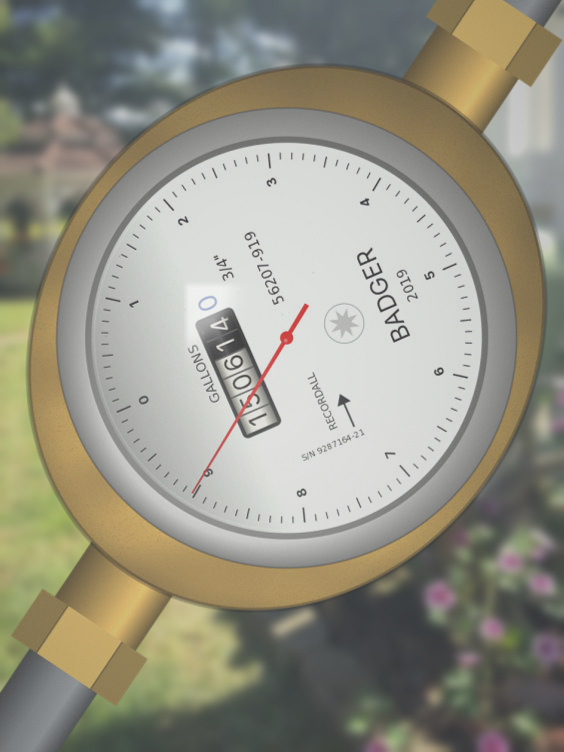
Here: 1506139.0
